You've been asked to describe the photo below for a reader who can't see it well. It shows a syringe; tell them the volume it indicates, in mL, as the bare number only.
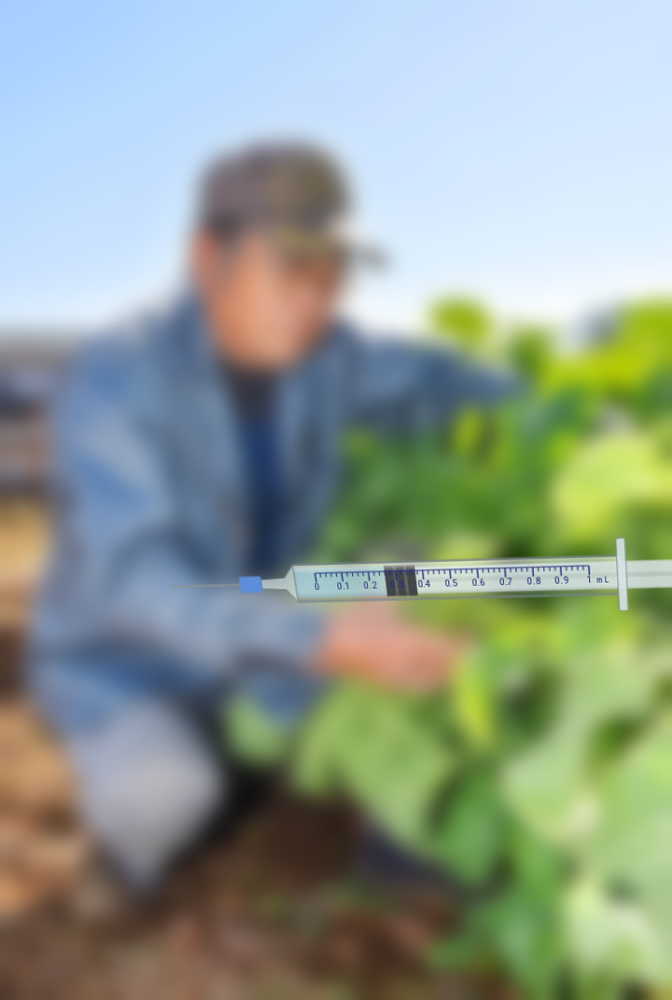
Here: 0.26
